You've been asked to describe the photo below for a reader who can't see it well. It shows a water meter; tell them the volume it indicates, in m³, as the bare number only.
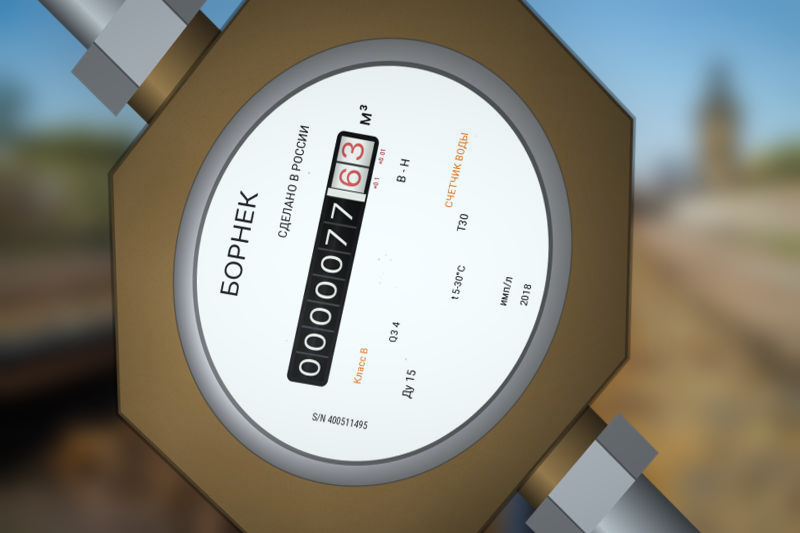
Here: 77.63
